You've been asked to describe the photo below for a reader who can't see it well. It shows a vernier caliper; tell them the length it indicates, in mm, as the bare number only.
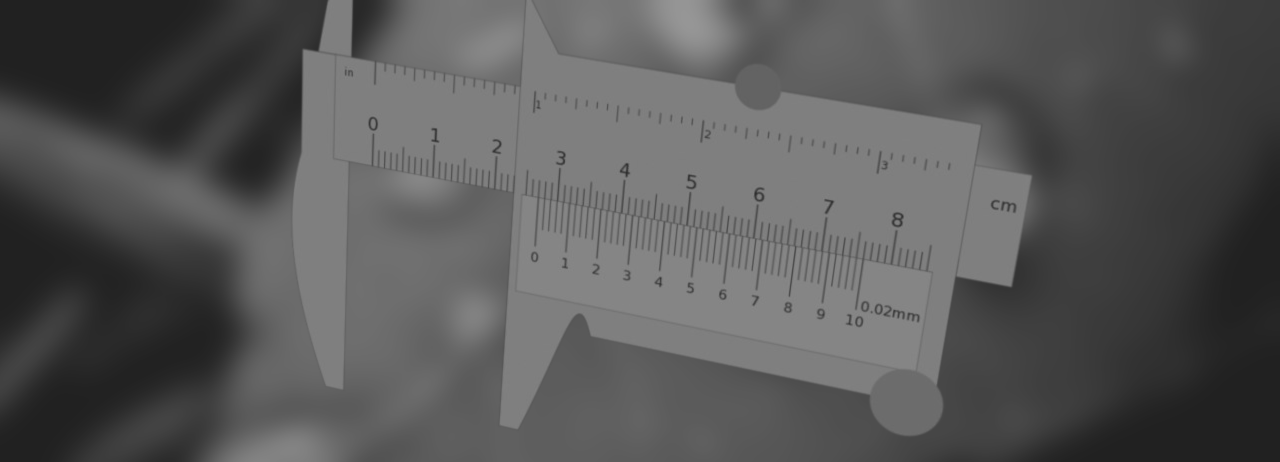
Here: 27.0
